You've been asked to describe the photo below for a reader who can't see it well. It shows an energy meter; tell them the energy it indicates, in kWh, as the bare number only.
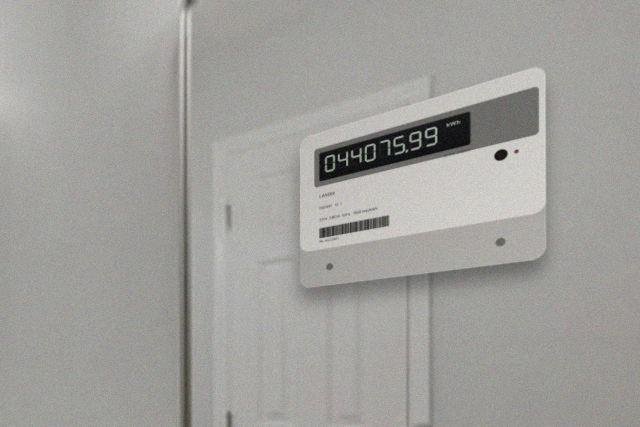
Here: 44075.99
